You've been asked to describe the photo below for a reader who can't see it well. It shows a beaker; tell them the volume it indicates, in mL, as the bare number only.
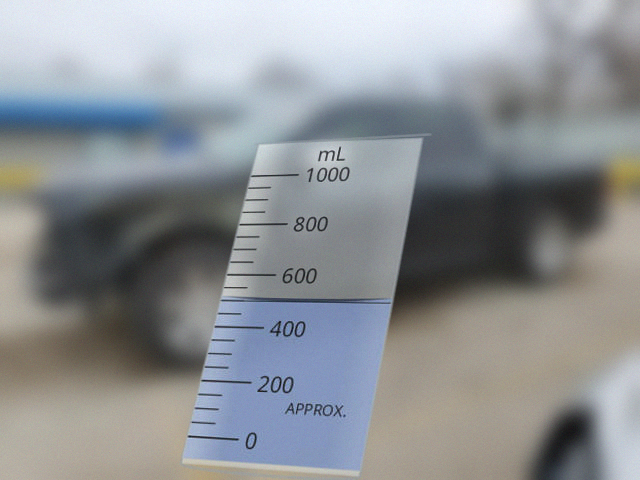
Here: 500
